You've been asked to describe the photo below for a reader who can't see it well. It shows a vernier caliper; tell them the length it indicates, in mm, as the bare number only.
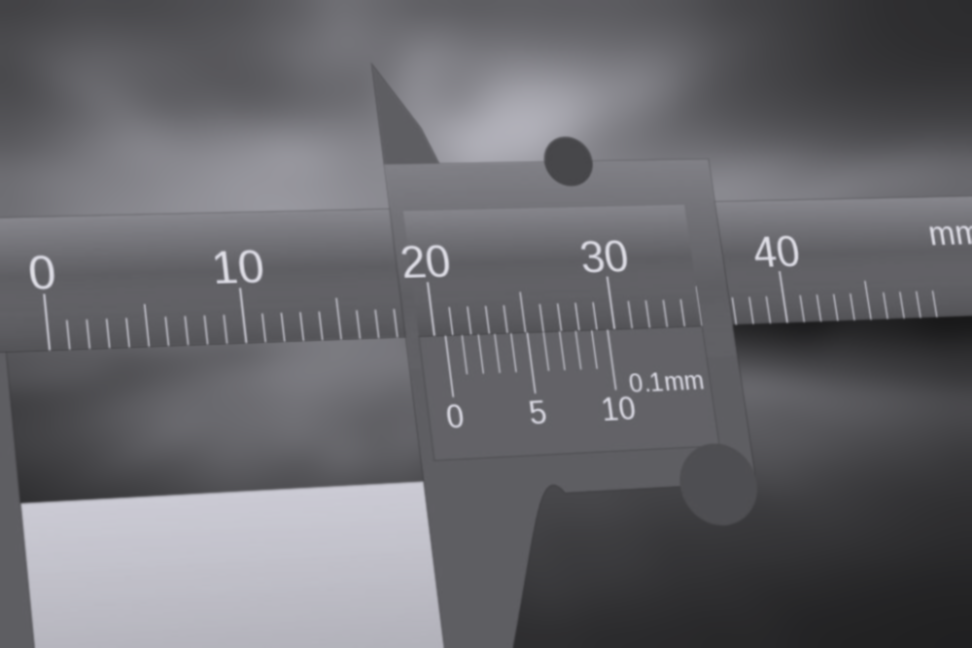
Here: 20.6
